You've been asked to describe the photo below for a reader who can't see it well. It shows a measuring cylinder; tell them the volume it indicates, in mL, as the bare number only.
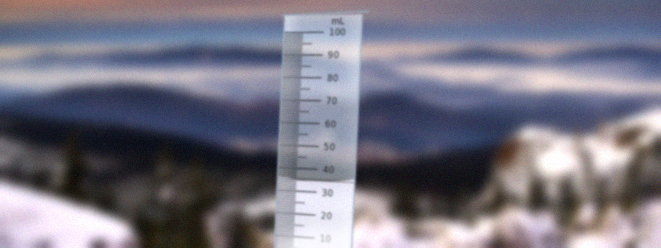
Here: 35
